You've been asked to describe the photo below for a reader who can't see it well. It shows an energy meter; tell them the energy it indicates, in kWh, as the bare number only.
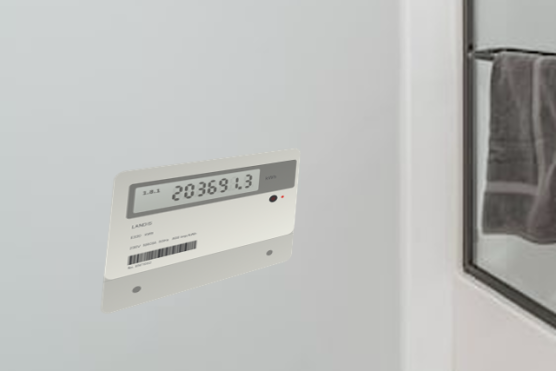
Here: 203691.3
